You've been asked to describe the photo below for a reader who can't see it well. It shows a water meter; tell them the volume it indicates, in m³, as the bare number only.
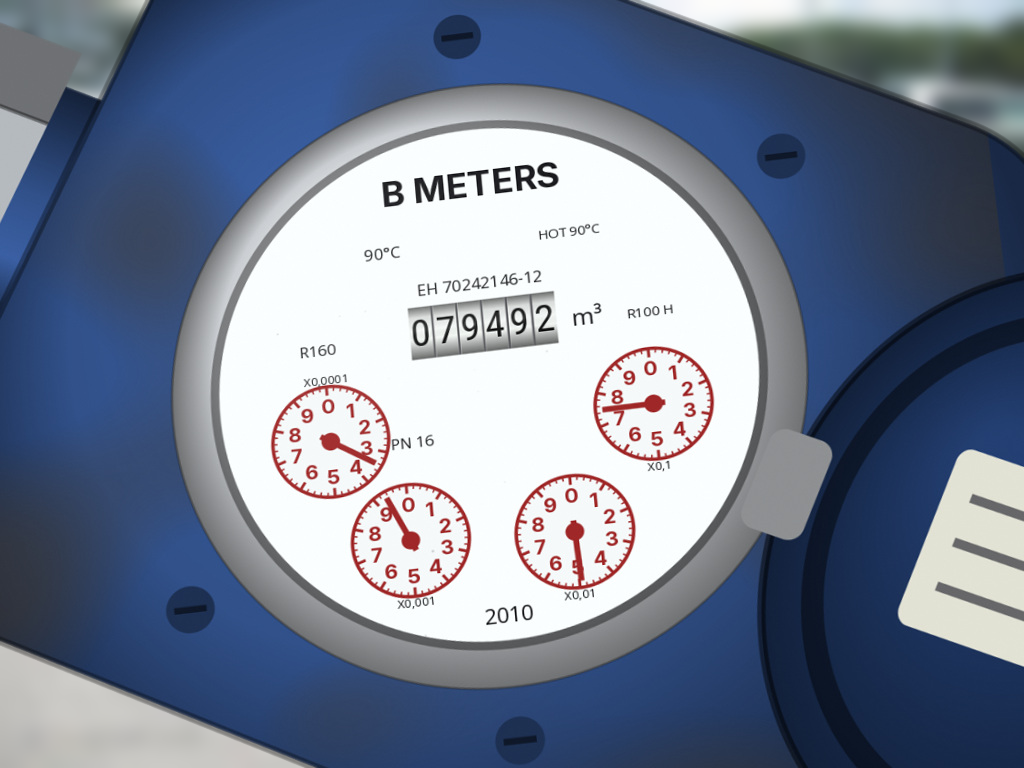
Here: 79492.7493
